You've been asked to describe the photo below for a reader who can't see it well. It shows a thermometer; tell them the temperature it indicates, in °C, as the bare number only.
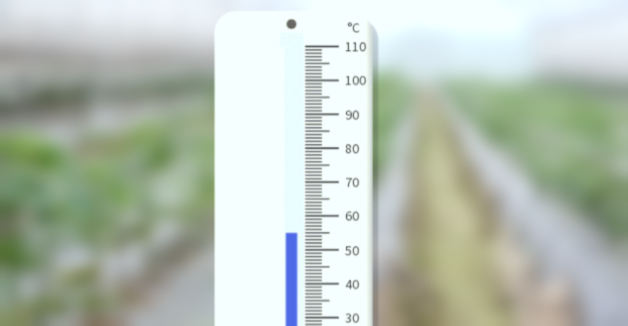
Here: 55
